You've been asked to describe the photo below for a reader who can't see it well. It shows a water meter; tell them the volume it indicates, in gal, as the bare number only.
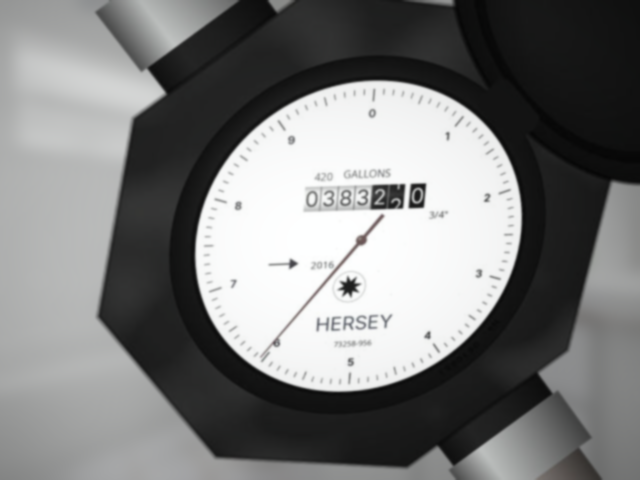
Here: 383216.0
